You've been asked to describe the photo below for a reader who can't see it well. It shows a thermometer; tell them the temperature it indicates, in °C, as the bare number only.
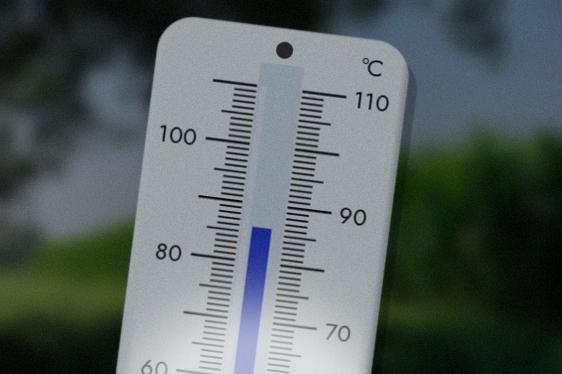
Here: 86
